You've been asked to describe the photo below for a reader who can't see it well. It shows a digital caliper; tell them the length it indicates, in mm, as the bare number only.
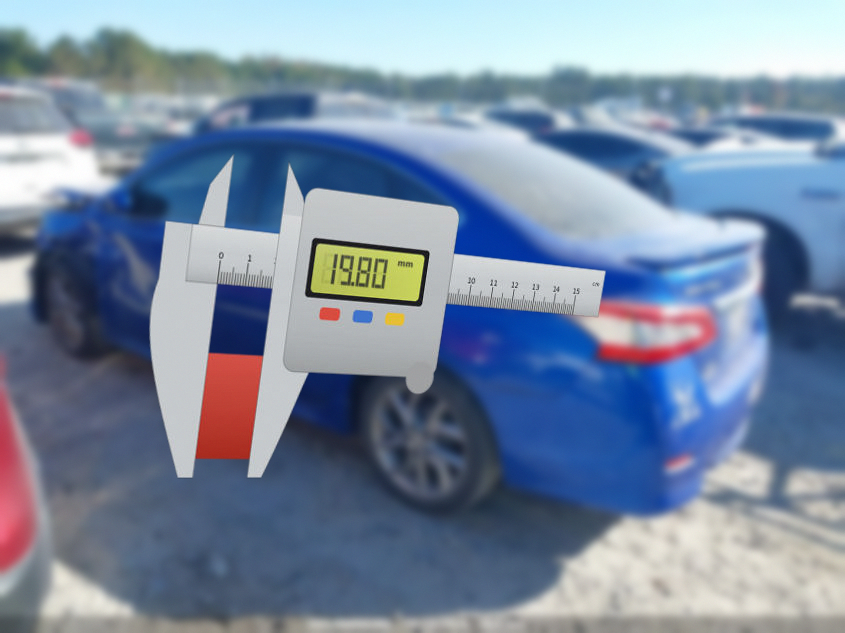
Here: 19.80
